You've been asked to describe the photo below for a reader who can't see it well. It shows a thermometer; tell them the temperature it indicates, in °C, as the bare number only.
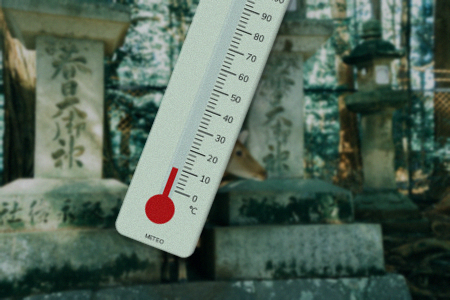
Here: 10
